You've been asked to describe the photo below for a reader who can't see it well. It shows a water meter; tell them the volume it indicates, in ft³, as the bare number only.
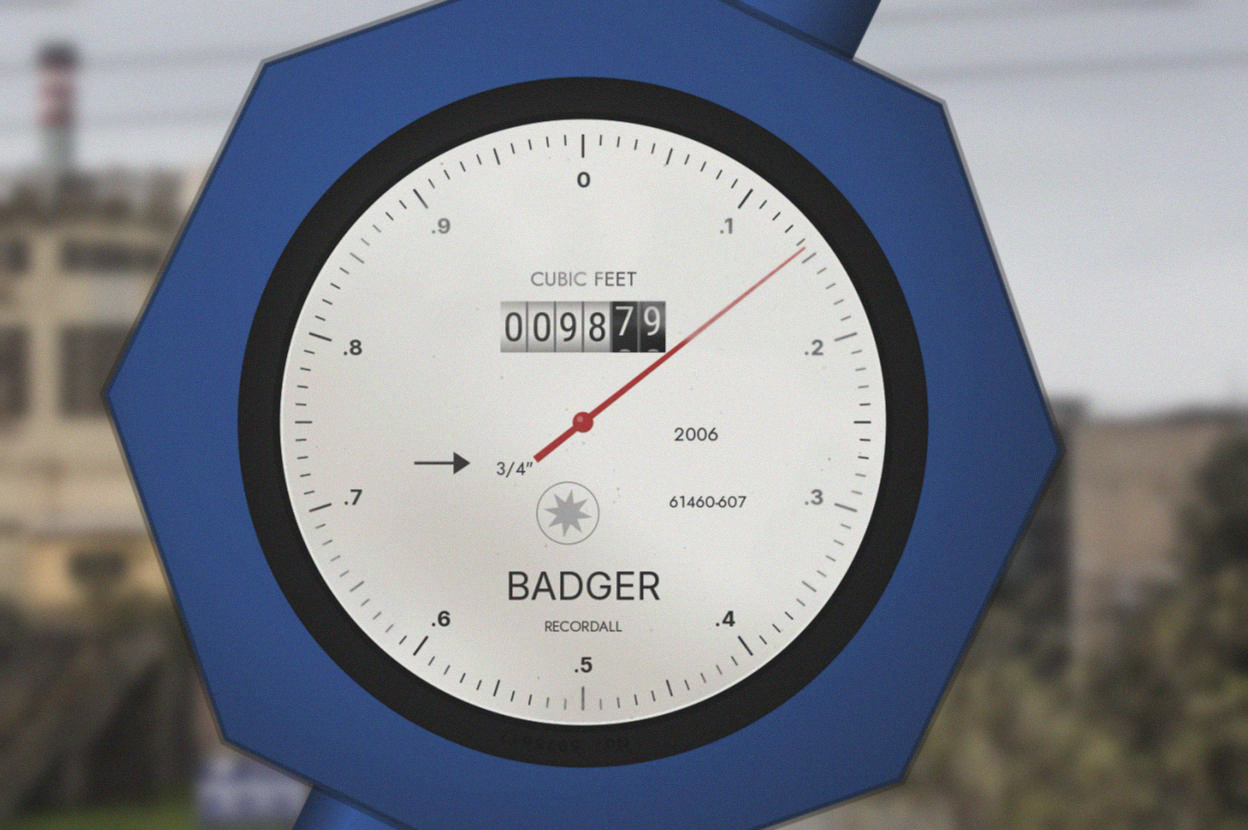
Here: 9879.14
